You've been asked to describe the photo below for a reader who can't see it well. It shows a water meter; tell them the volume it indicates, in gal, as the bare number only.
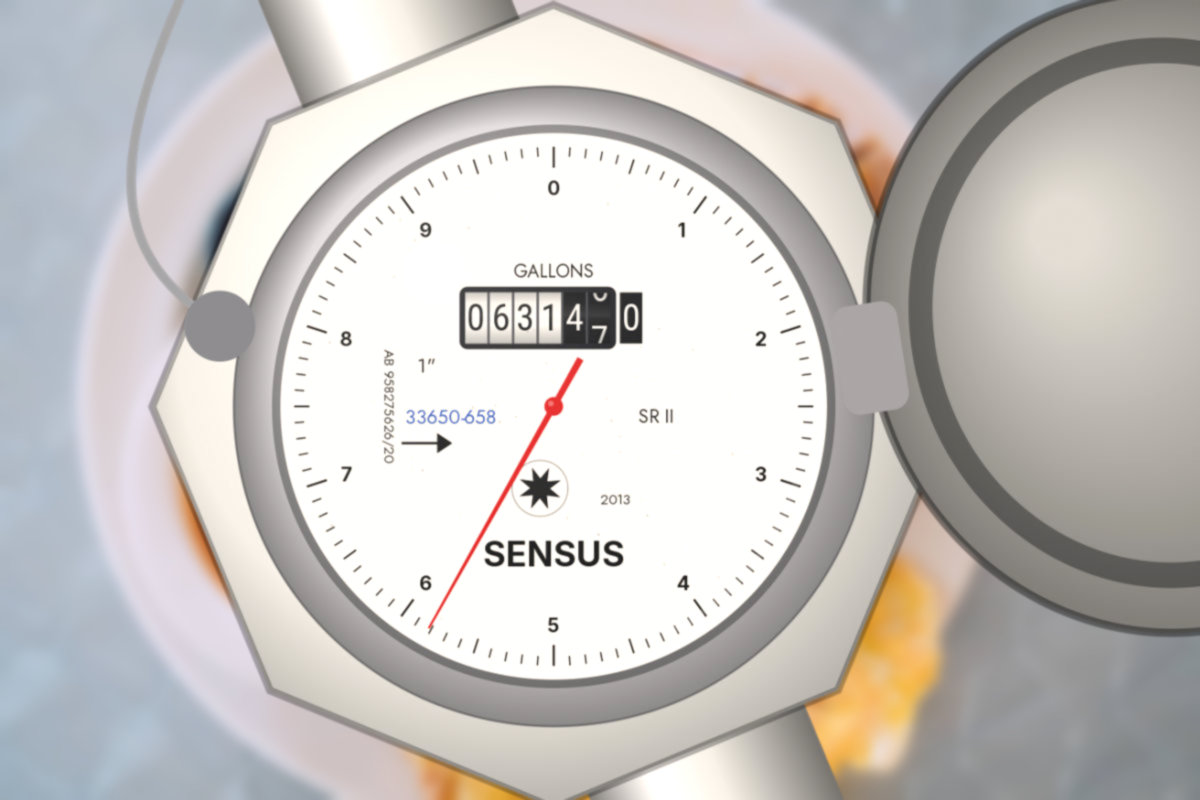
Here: 631465.8
